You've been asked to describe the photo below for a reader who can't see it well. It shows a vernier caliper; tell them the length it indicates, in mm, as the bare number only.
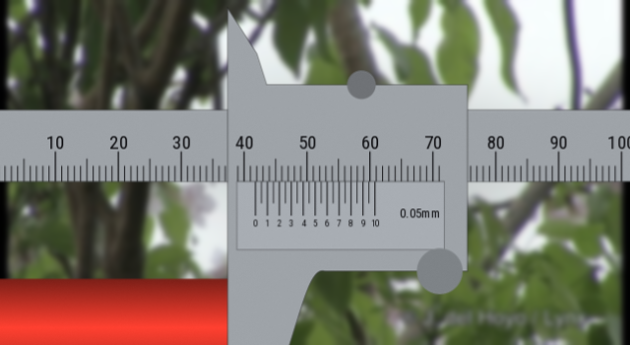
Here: 41.8
